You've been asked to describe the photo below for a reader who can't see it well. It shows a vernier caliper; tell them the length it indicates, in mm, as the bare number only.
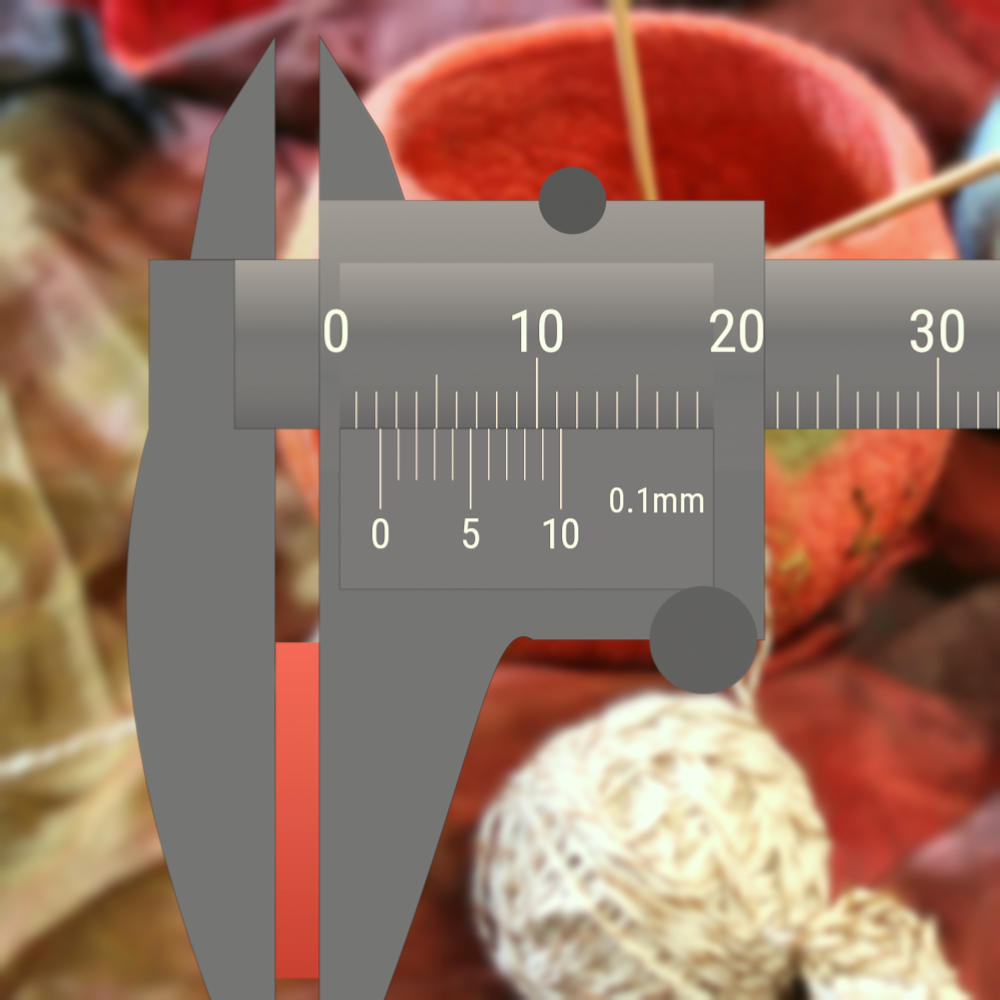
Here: 2.2
